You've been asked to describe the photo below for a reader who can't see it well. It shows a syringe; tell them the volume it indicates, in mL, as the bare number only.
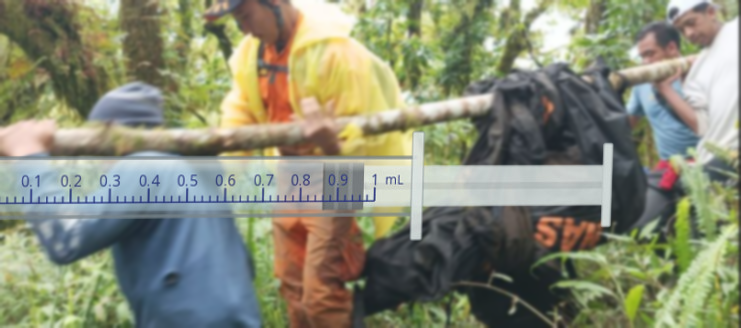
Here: 0.86
